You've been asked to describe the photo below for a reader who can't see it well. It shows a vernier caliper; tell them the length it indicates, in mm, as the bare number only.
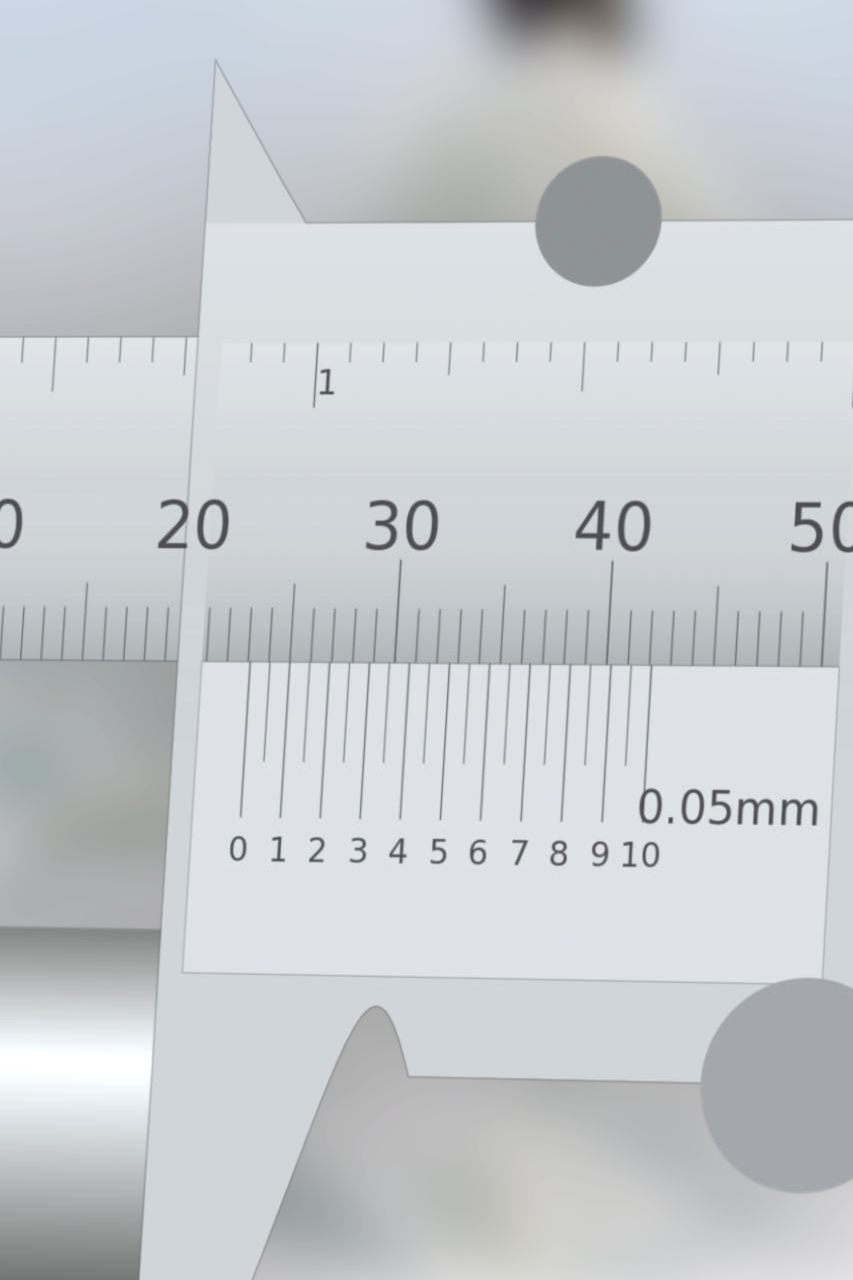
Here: 23.1
